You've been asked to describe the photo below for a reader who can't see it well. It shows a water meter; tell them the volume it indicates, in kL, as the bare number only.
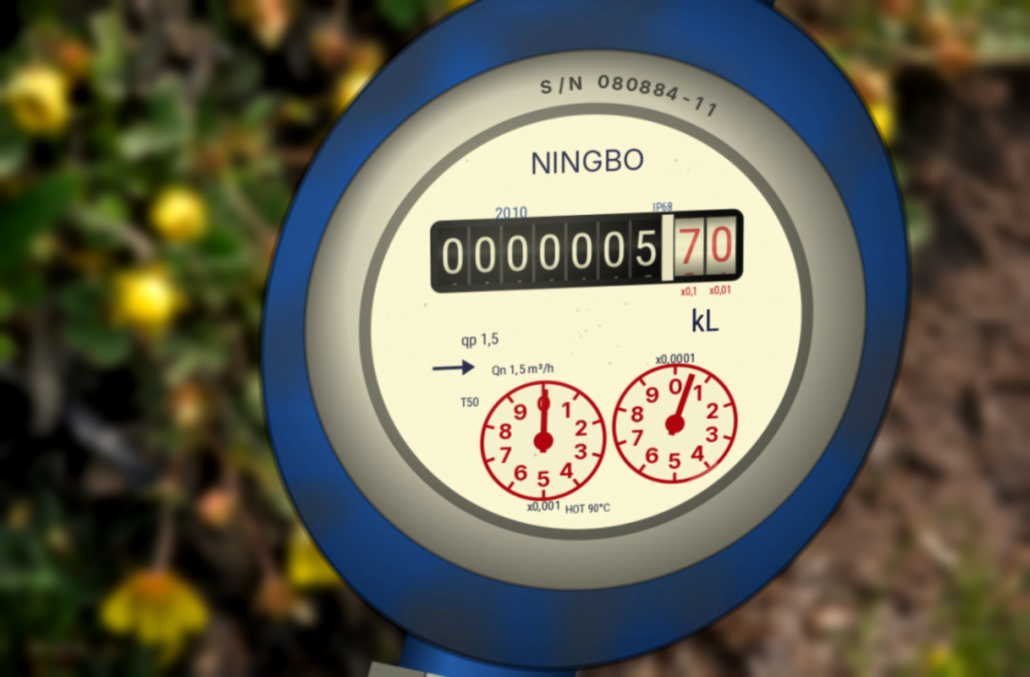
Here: 5.7000
